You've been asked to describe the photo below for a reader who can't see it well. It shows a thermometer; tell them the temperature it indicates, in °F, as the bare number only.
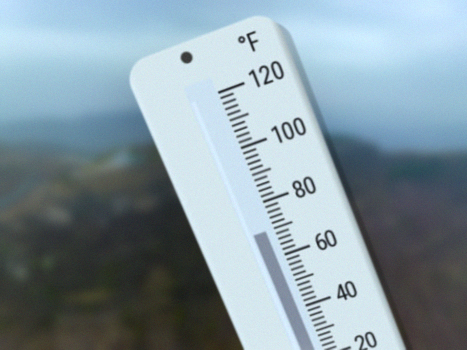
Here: 70
